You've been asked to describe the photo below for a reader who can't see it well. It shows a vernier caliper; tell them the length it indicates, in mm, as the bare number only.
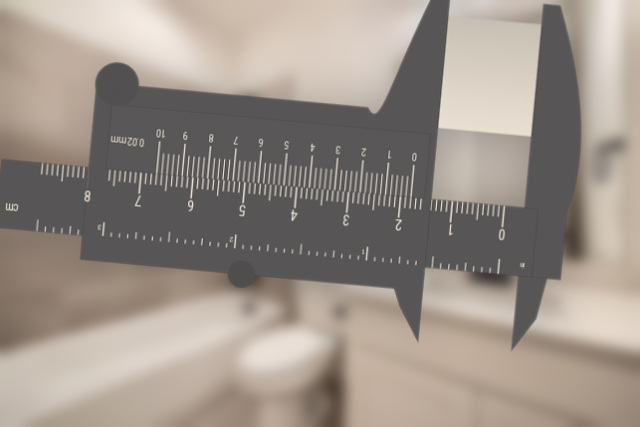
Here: 18.0
